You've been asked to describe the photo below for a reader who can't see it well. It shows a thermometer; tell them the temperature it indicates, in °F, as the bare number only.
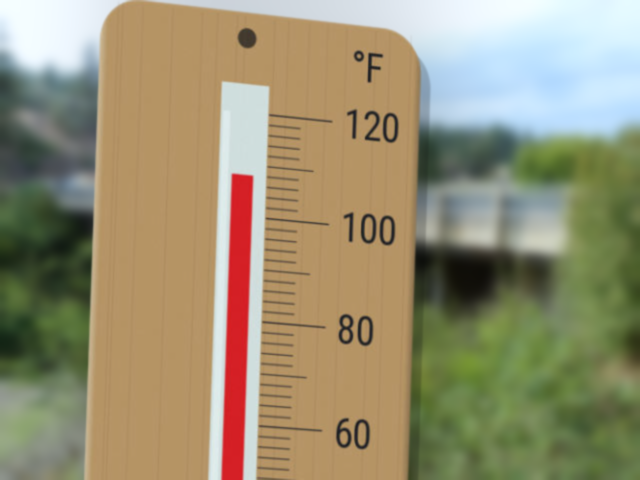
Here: 108
